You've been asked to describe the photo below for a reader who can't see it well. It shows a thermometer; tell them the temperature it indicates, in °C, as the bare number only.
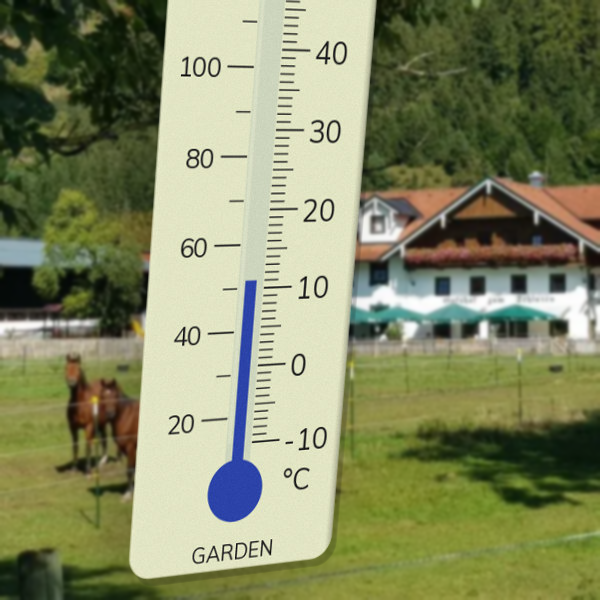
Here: 11
